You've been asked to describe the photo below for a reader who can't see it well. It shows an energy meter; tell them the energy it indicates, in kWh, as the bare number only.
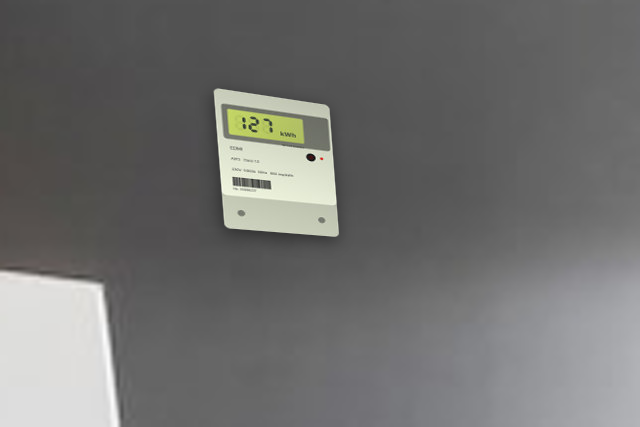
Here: 127
